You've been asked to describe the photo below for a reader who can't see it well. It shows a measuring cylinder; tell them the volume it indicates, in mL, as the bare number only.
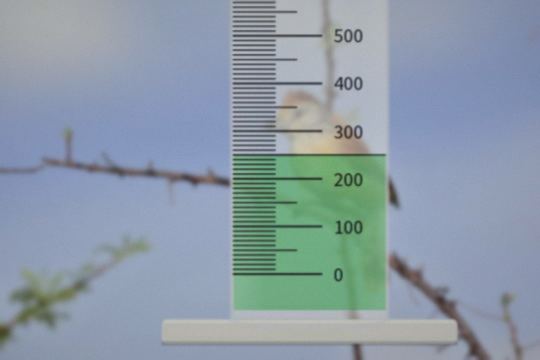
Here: 250
